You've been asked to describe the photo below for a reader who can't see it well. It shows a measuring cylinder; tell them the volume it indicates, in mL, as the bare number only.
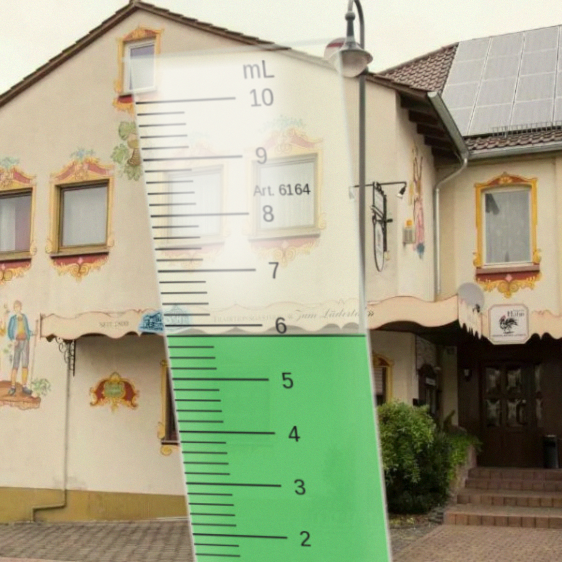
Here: 5.8
